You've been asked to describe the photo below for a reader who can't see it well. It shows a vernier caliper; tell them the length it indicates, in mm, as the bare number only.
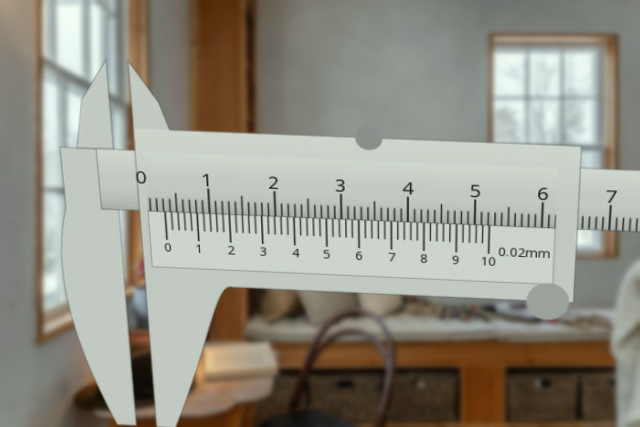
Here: 3.2
